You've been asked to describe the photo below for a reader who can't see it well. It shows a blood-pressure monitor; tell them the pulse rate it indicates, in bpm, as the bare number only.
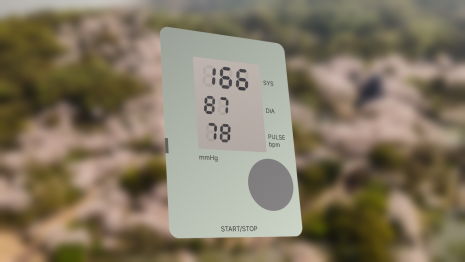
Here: 78
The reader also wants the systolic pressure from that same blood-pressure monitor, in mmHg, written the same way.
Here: 166
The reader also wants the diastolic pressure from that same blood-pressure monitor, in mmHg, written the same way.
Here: 87
